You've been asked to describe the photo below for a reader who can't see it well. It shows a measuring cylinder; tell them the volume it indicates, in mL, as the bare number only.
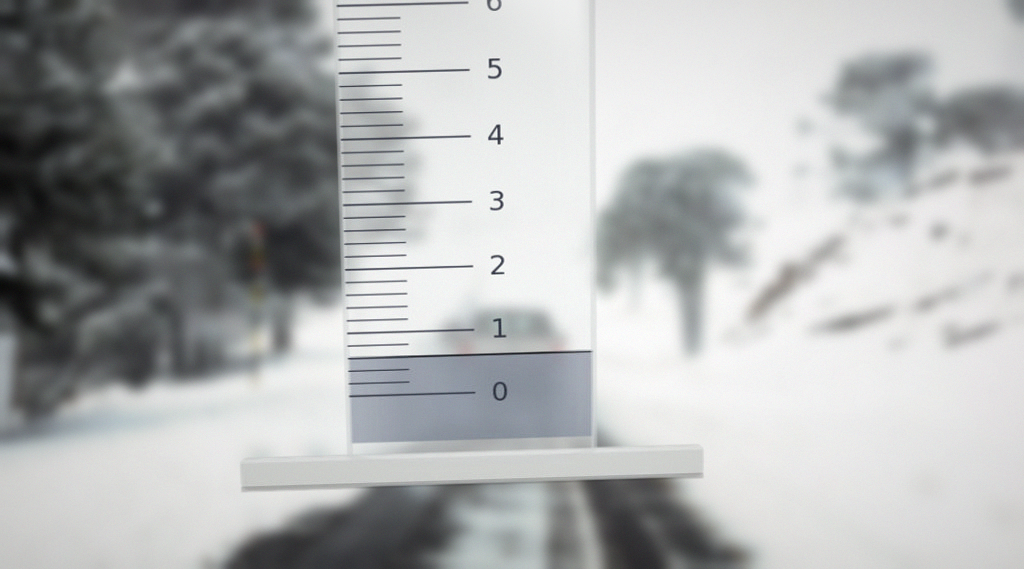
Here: 0.6
